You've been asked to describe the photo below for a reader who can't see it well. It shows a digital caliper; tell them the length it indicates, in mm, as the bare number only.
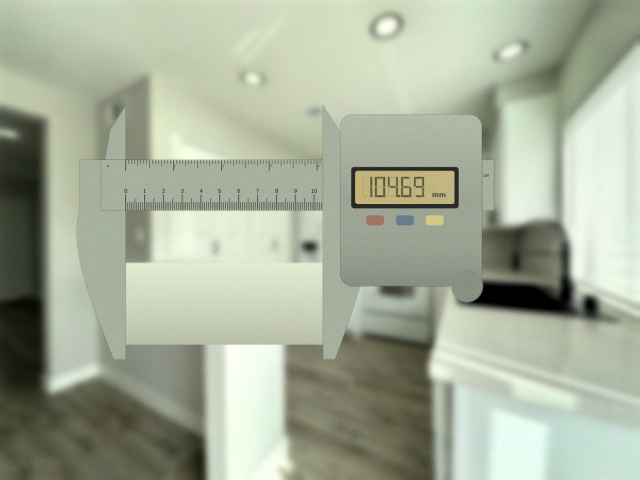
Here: 104.69
